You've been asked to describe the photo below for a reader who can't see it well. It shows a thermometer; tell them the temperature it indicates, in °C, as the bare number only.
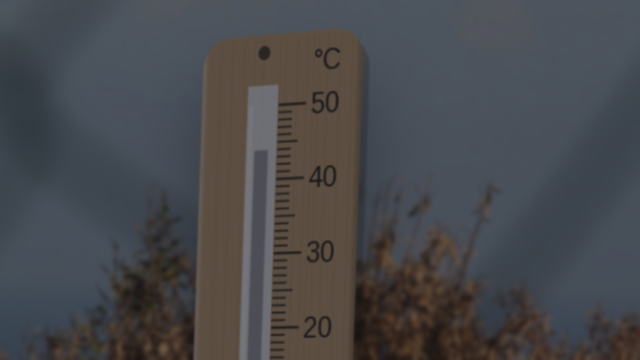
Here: 44
